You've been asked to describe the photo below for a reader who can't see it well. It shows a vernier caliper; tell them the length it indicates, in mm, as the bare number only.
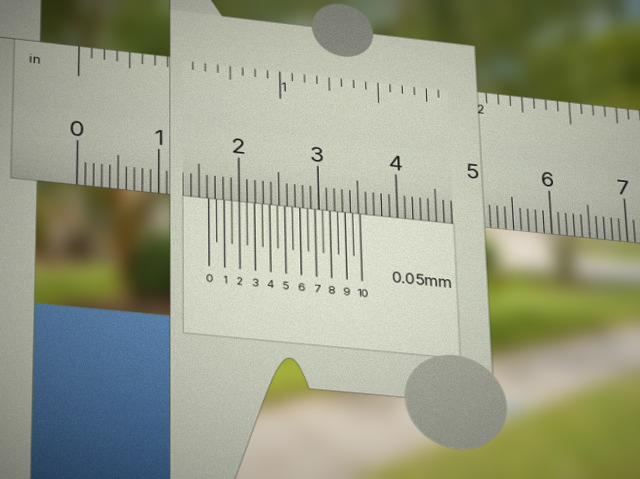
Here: 16.2
